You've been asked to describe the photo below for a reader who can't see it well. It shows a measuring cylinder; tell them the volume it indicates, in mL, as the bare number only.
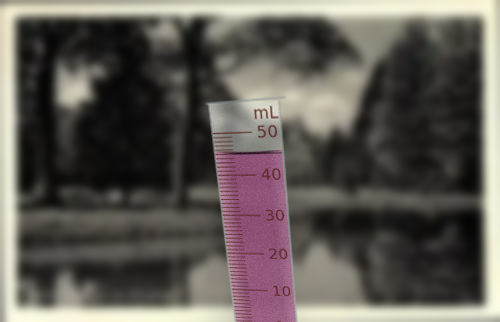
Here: 45
